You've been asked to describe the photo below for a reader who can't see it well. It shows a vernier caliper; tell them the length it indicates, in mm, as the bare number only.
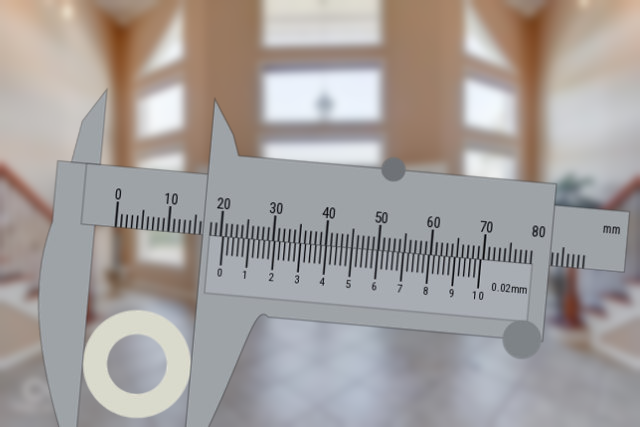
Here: 20.5
